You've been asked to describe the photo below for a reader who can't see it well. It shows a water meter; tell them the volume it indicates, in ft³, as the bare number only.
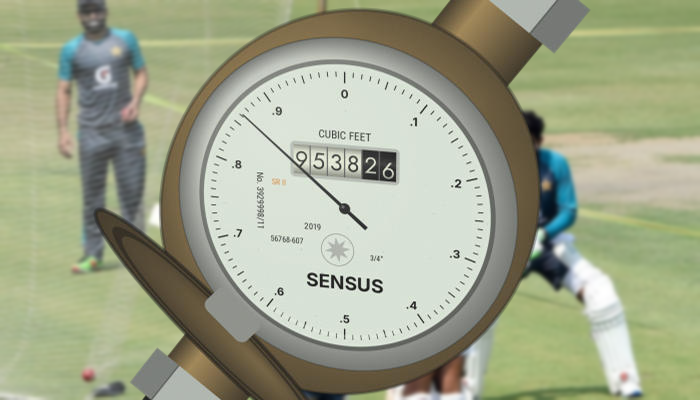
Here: 953825.86
